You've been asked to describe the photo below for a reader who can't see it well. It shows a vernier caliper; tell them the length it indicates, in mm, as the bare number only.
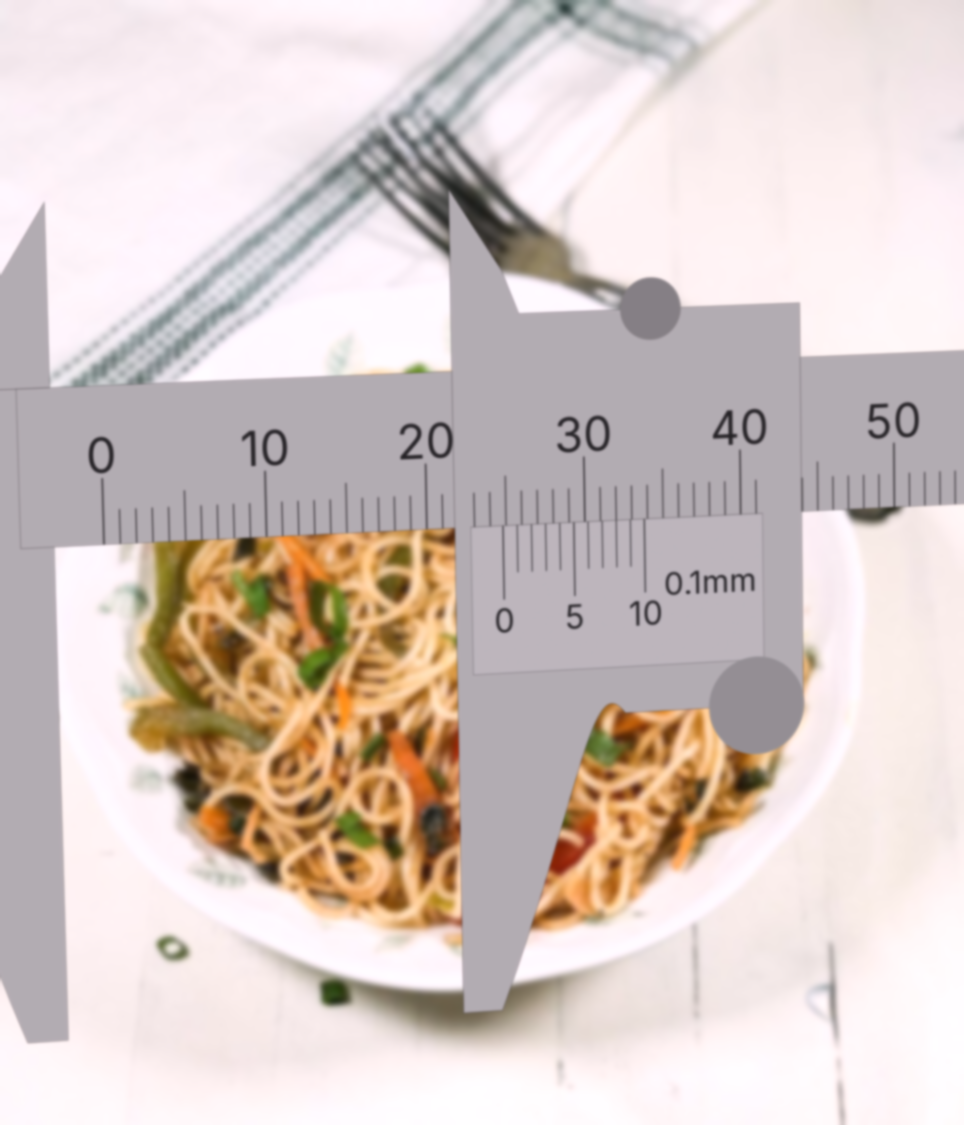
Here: 24.8
